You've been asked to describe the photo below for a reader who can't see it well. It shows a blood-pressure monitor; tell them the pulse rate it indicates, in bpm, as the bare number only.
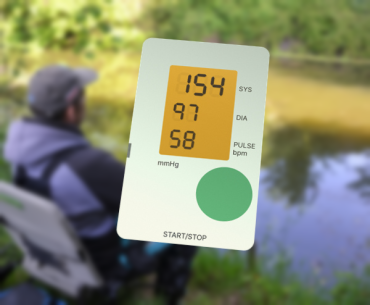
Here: 58
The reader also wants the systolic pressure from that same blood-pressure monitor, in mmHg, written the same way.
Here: 154
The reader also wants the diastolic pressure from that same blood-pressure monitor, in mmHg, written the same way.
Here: 97
